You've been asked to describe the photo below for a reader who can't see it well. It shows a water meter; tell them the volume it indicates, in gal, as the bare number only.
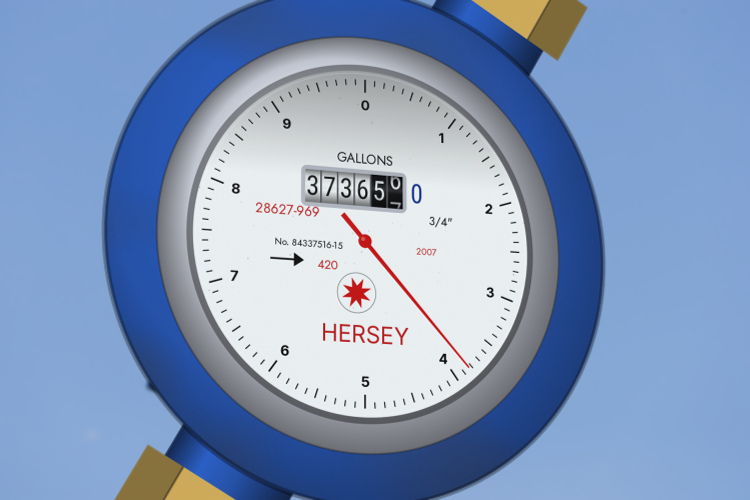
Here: 3736563.8
